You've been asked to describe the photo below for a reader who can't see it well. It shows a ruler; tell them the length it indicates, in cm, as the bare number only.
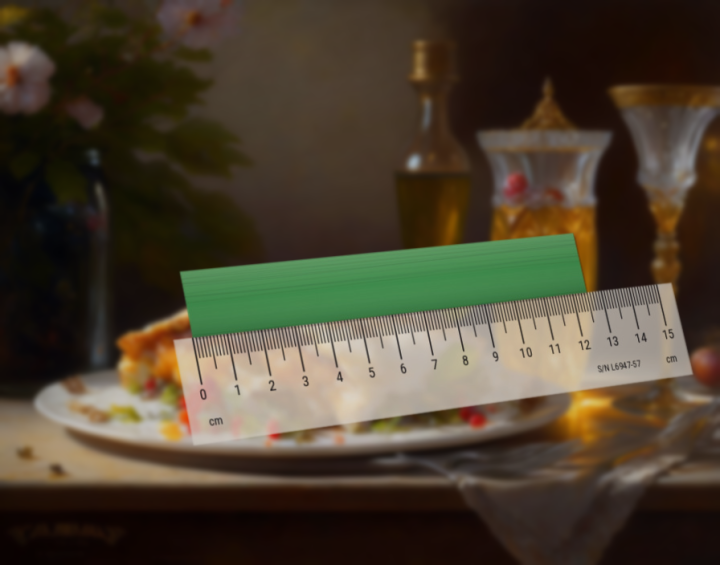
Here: 12.5
